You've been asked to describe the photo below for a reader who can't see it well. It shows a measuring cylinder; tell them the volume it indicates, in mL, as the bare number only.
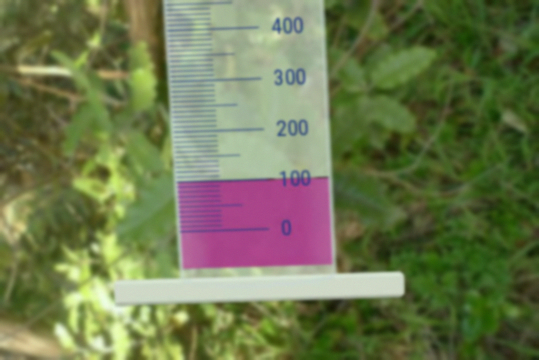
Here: 100
